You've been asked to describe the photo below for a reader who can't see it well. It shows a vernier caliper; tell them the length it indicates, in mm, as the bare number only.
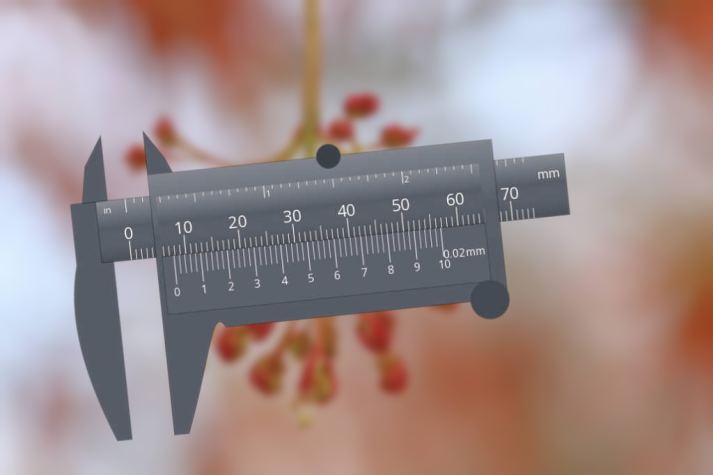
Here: 7.8
